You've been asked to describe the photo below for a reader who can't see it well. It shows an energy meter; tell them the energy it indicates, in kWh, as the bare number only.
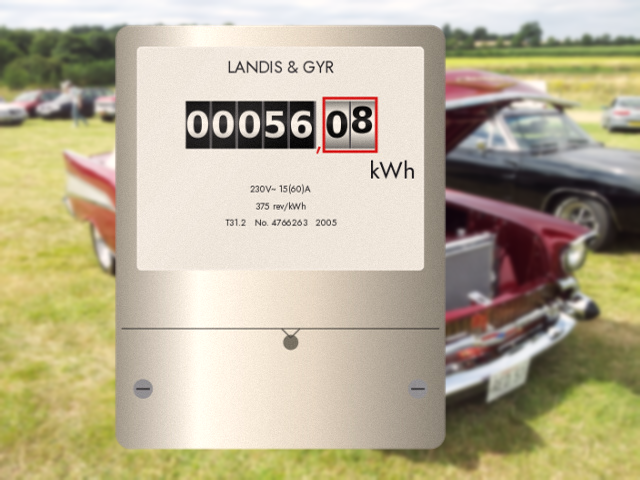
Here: 56.08
